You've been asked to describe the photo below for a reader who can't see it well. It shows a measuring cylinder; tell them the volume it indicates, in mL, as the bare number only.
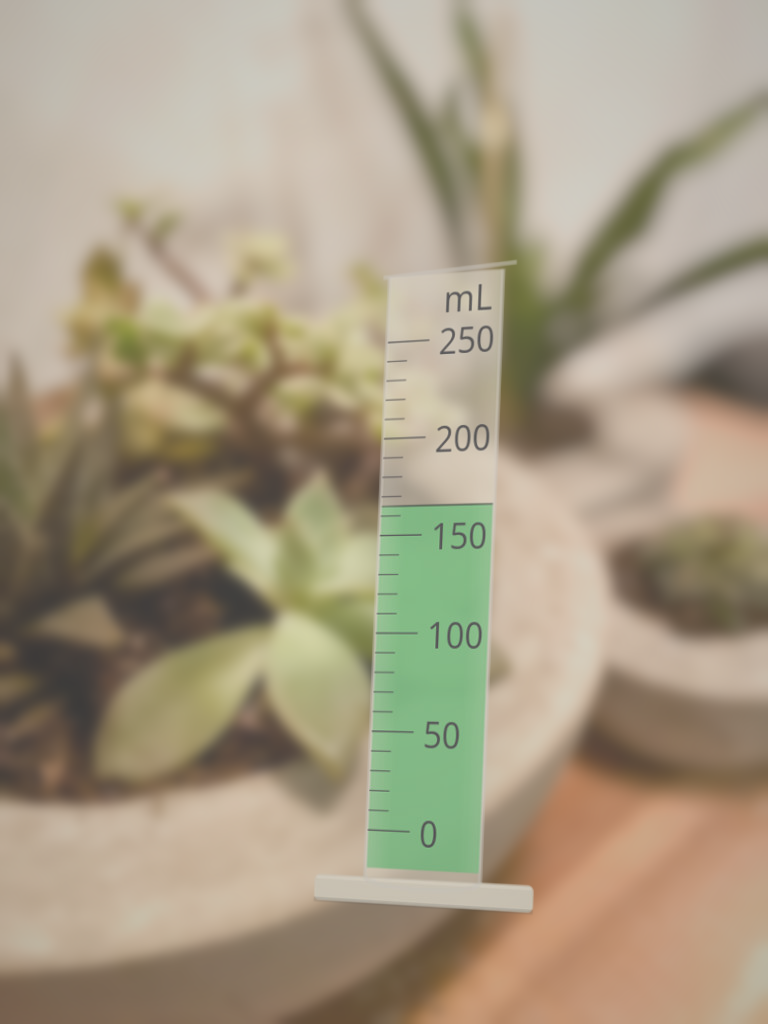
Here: 165
